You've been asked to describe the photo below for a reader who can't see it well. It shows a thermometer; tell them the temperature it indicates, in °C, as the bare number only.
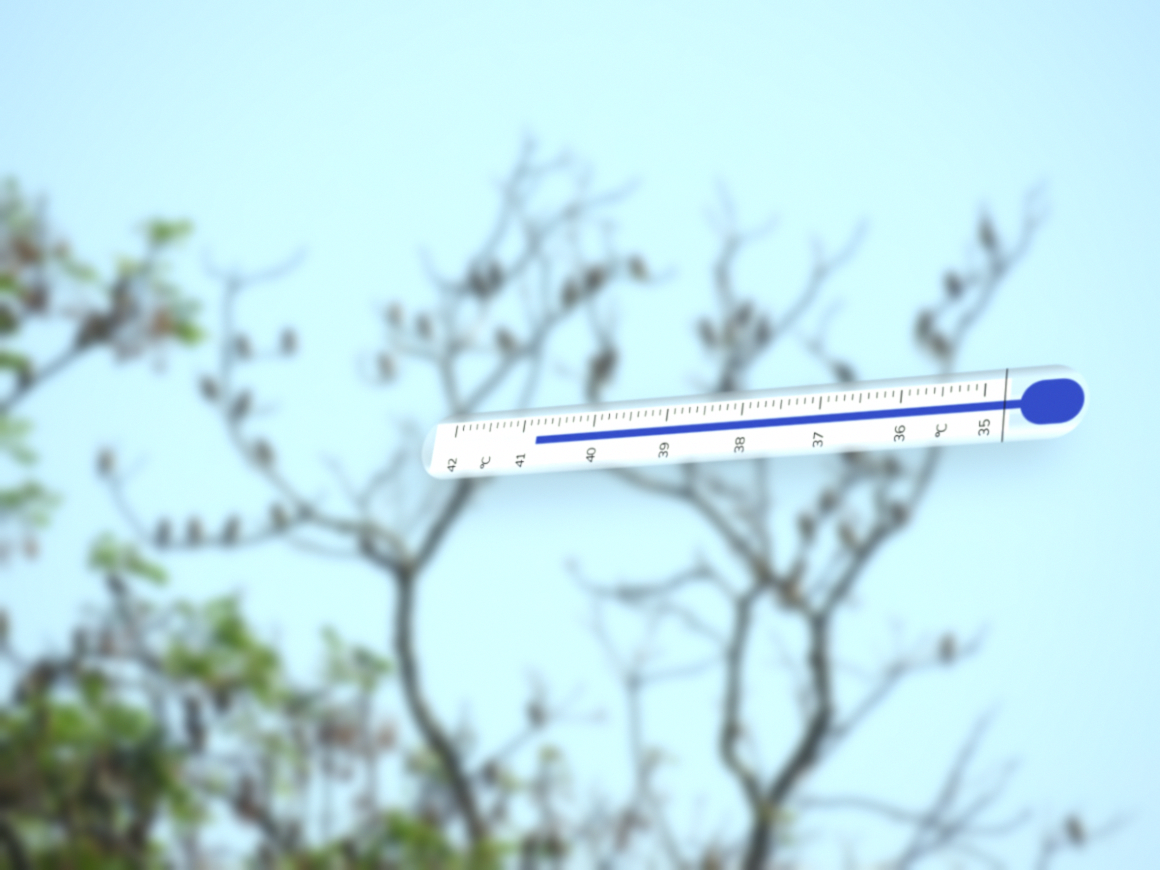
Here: 40.8
